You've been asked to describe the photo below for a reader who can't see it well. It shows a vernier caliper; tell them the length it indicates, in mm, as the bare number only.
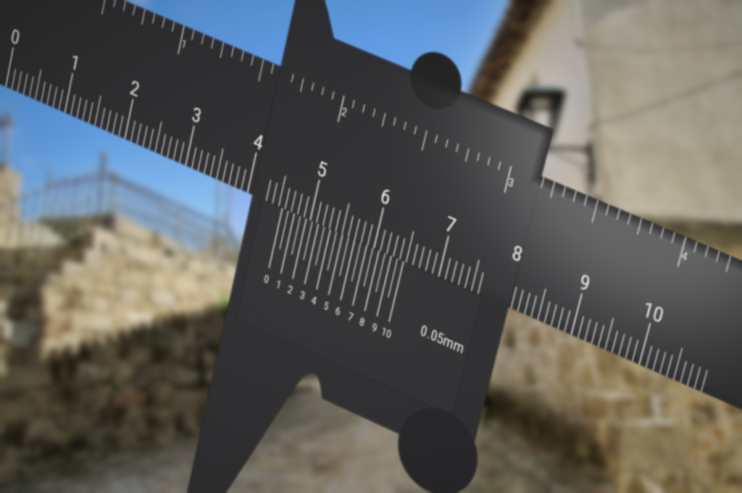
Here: 45.6
